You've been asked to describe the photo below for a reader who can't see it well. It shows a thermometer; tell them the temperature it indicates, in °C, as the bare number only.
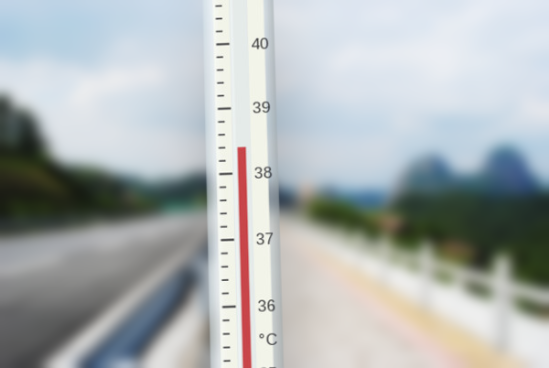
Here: 38.4
